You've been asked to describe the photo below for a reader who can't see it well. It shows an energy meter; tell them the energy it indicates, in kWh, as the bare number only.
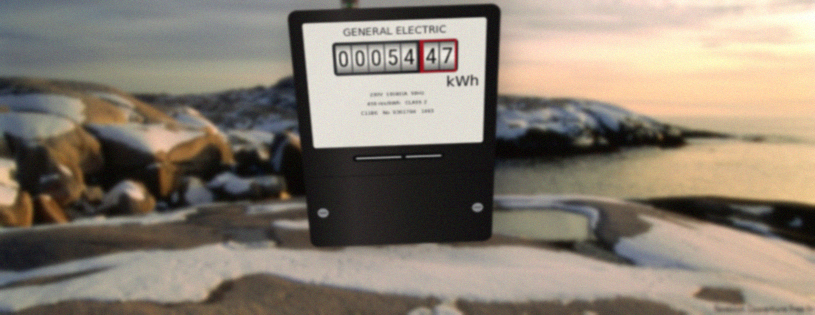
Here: 54.47
